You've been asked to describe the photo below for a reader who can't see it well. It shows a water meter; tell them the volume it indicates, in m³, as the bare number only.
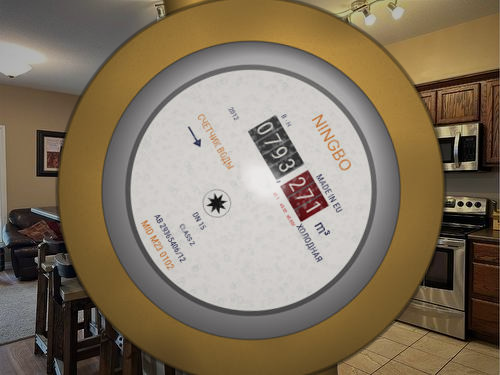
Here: 793.271
